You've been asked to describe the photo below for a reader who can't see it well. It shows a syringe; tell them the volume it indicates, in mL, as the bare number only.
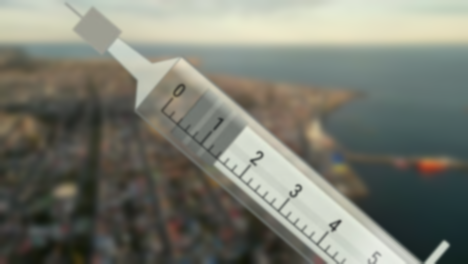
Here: 0.4
